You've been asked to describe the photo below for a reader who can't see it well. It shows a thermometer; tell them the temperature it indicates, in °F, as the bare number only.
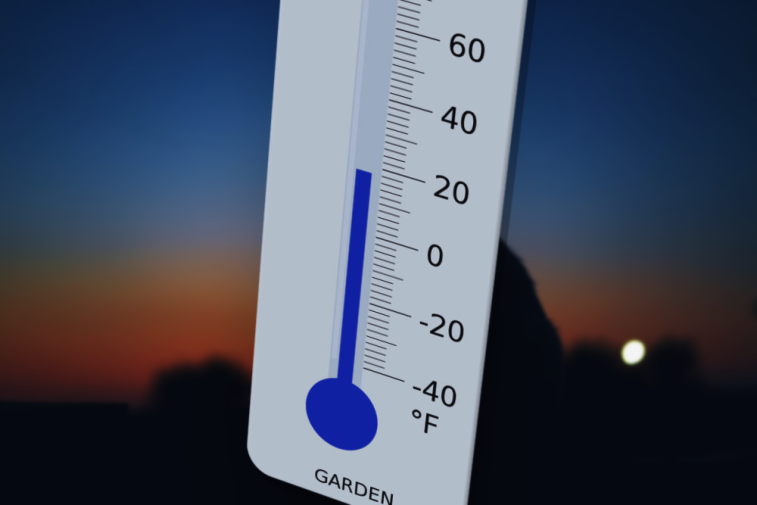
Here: 18
